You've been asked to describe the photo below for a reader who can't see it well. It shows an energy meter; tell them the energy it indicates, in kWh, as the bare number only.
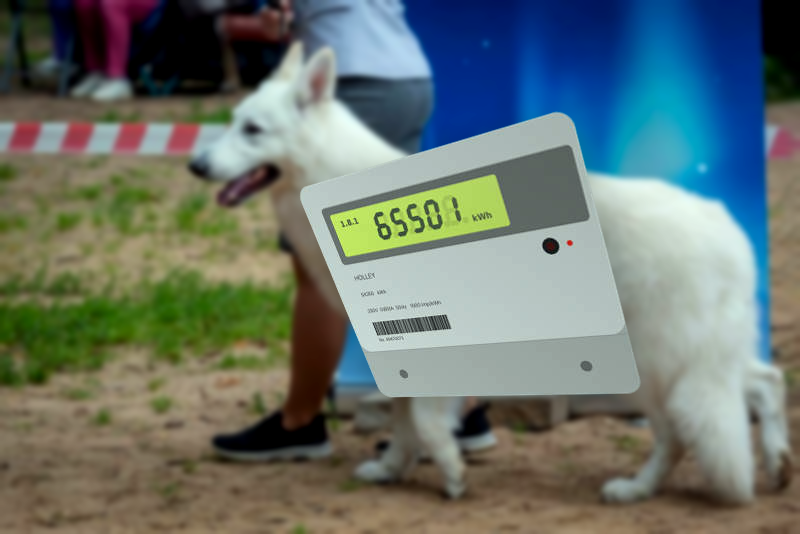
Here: 65501
